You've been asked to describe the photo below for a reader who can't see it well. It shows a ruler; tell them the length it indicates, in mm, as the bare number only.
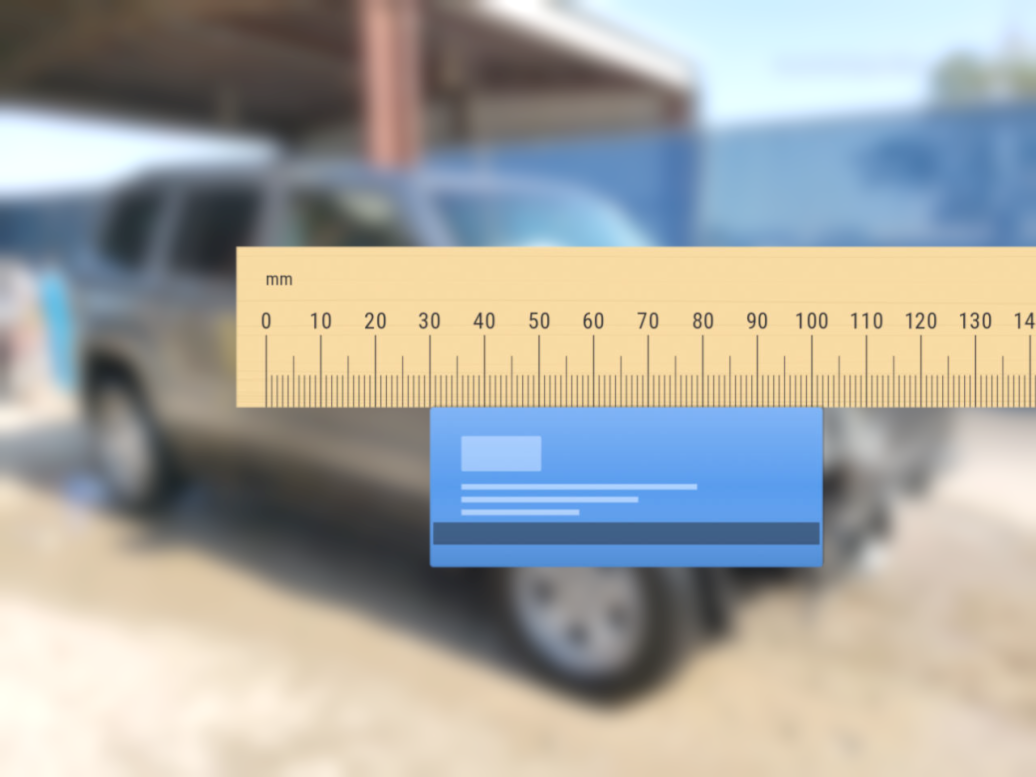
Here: 72
